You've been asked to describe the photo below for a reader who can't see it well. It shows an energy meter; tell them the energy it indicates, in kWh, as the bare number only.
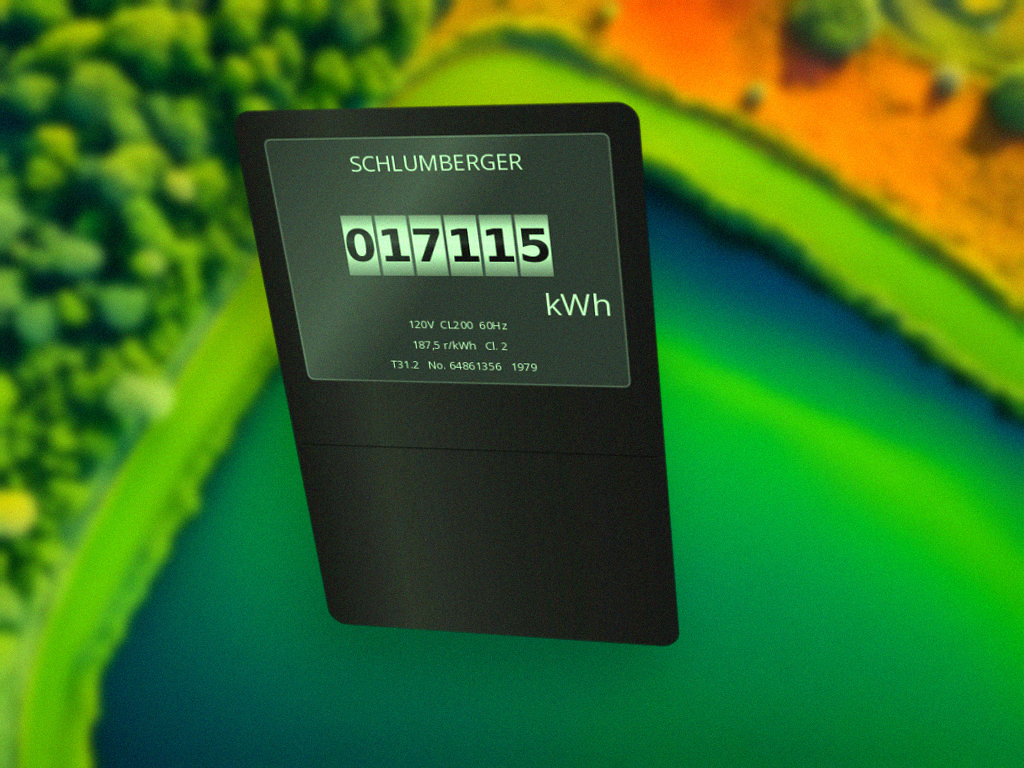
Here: 17115
